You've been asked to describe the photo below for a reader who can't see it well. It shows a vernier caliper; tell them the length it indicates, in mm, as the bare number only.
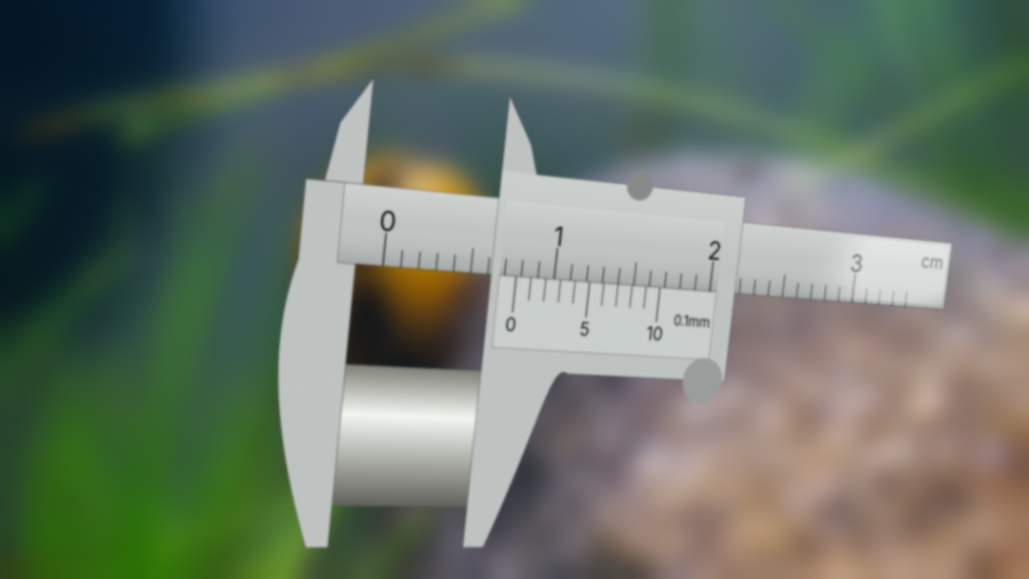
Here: 7.7
